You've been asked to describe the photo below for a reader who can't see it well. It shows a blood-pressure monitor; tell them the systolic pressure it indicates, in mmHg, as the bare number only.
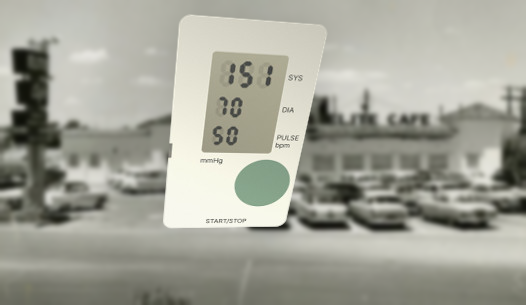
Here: 151
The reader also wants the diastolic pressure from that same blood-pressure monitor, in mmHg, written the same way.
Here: 70
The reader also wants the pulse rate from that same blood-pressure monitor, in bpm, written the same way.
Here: 50
